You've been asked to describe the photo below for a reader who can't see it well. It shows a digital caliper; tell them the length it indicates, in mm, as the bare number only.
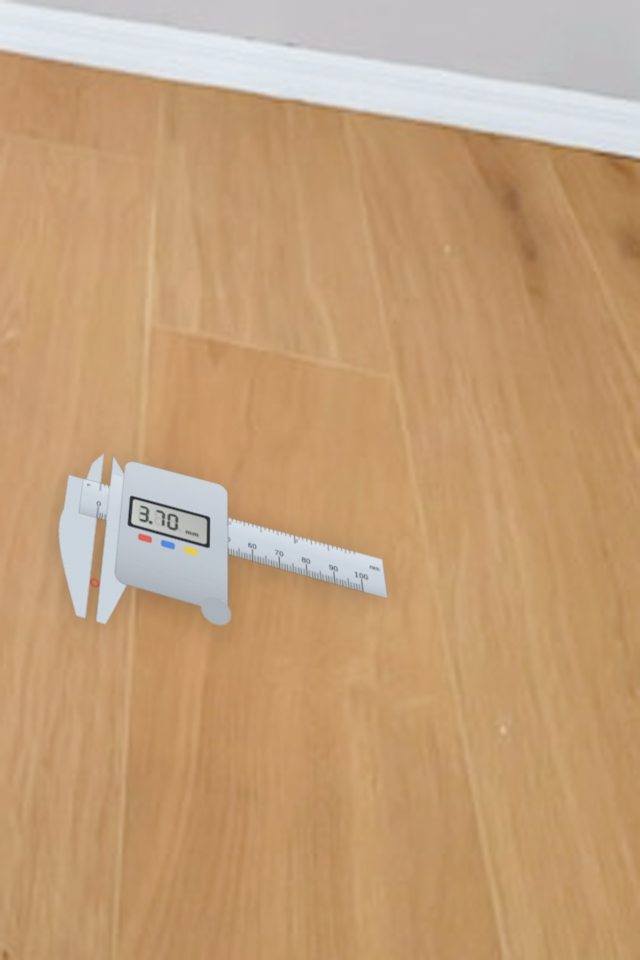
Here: 3.70
